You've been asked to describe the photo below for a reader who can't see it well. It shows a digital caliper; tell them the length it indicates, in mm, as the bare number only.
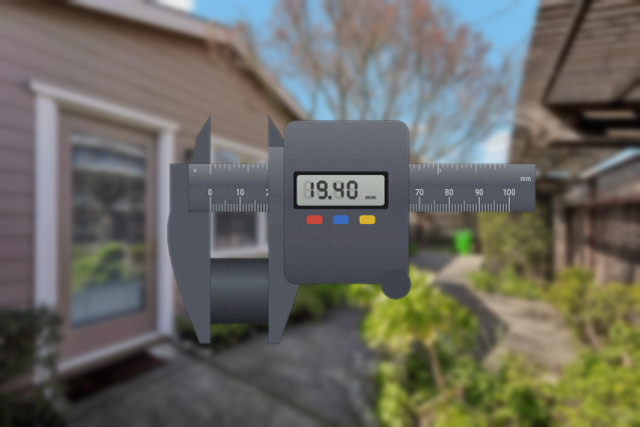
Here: 19.40
